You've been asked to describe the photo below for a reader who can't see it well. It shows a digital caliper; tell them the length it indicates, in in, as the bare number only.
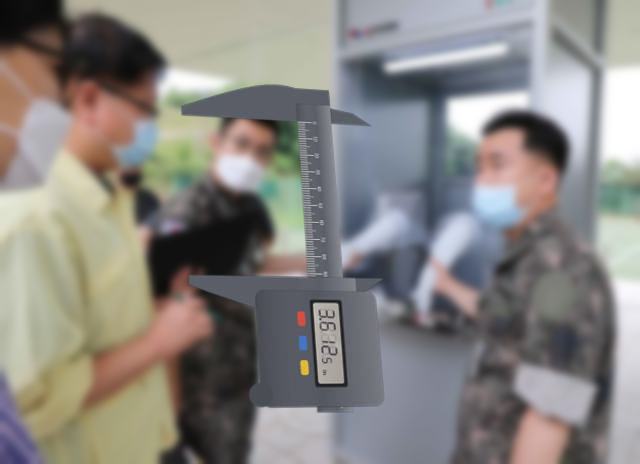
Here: 3.6125
